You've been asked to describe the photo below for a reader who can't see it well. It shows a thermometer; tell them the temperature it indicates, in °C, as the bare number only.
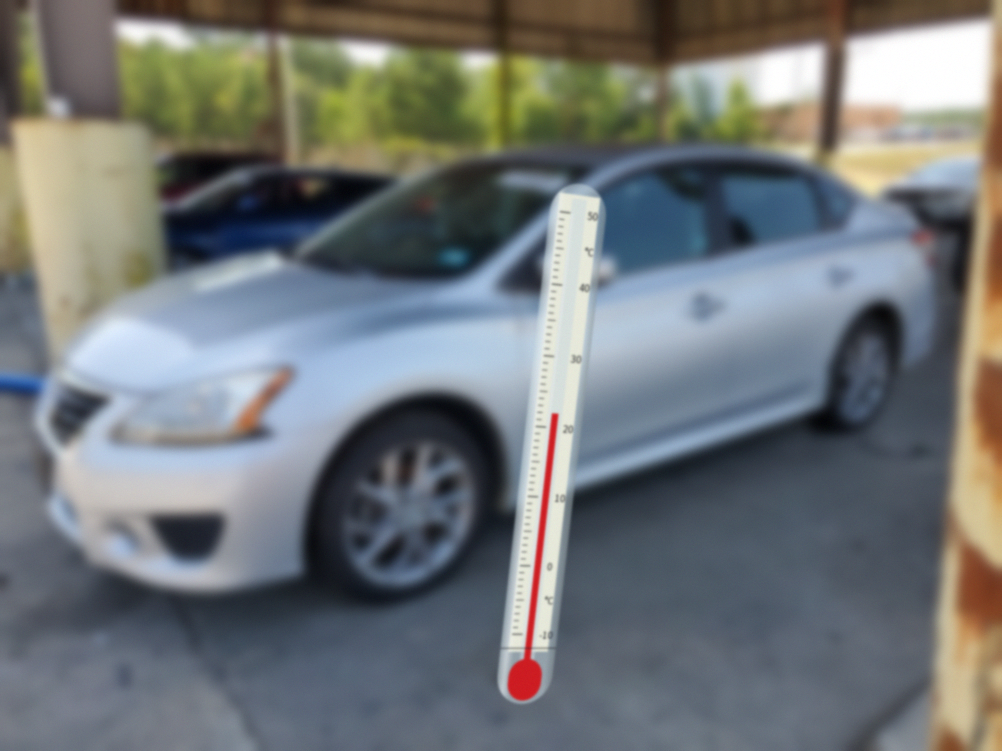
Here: 22
